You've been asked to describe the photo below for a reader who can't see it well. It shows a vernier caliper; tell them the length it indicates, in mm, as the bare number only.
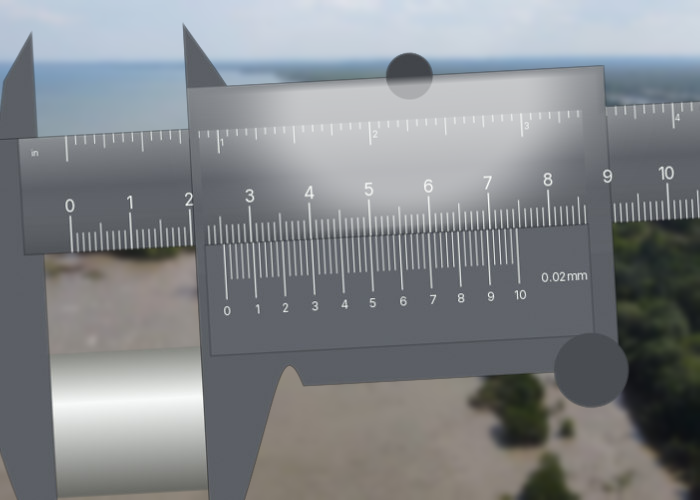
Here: 25.4
